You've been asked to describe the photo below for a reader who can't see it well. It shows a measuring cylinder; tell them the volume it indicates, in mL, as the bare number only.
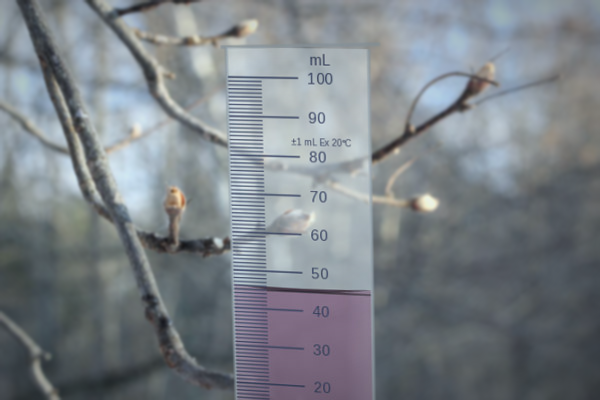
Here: 45
